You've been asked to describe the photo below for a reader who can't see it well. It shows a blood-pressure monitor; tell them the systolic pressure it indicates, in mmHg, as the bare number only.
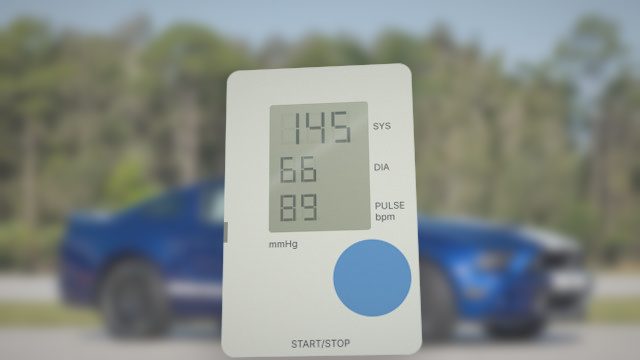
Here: 145
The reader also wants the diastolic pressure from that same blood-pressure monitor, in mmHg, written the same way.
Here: 66
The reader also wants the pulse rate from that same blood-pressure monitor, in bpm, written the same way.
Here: 89
